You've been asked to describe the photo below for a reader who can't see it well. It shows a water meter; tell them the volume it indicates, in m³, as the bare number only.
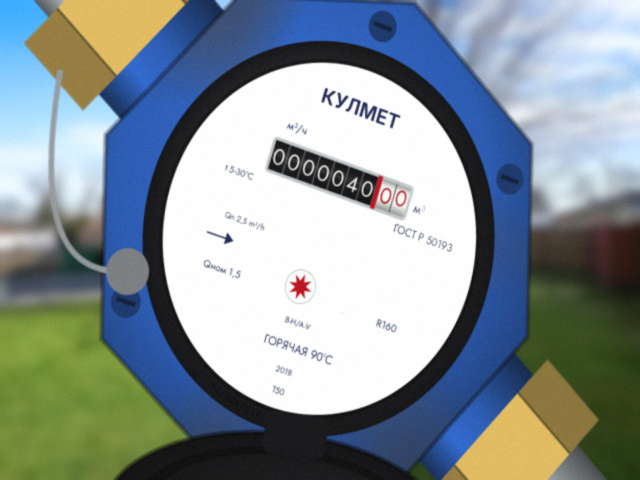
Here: 40.00
